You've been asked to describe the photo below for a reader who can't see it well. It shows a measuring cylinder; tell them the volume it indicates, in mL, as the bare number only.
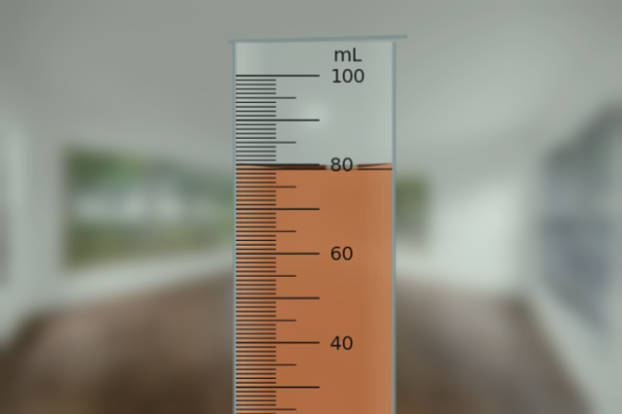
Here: 79
